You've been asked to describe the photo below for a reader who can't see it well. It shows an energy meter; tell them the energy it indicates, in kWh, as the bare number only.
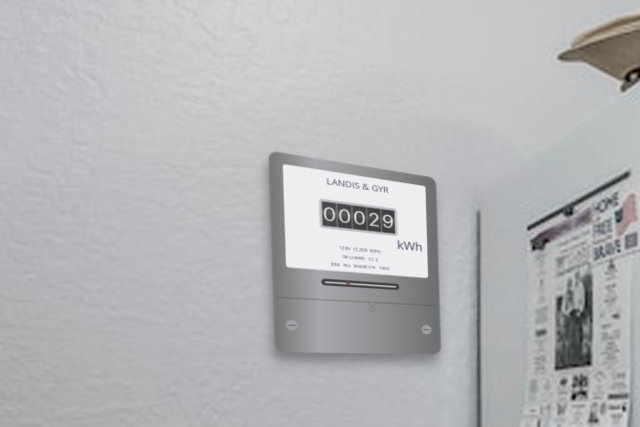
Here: 29
